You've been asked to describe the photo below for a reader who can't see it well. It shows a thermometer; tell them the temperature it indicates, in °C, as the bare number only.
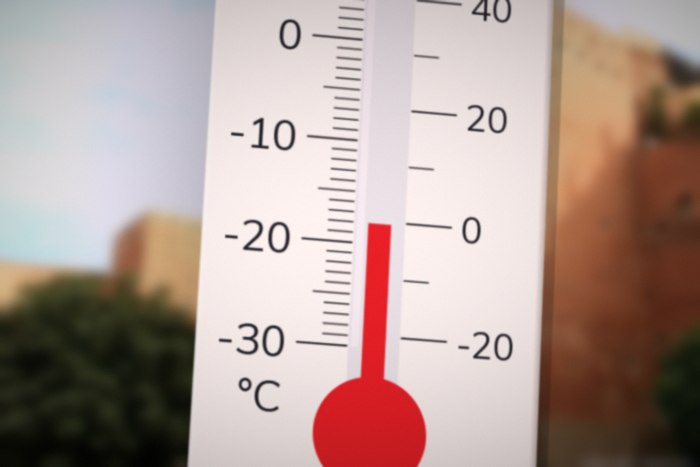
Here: -18
